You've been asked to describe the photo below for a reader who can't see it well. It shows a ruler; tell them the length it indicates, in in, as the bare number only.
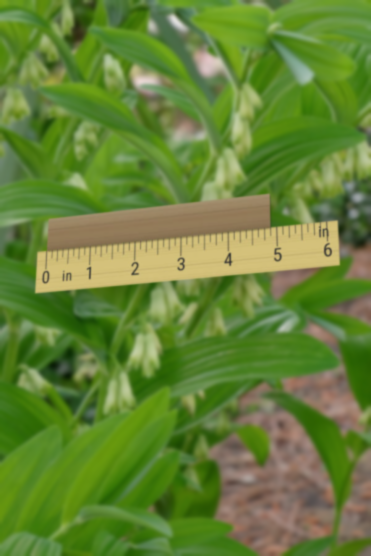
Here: 4.875
